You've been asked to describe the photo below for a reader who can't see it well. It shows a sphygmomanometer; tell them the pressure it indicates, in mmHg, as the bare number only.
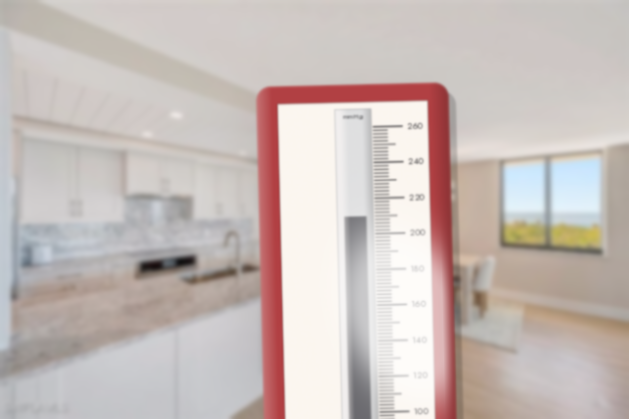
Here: 210
